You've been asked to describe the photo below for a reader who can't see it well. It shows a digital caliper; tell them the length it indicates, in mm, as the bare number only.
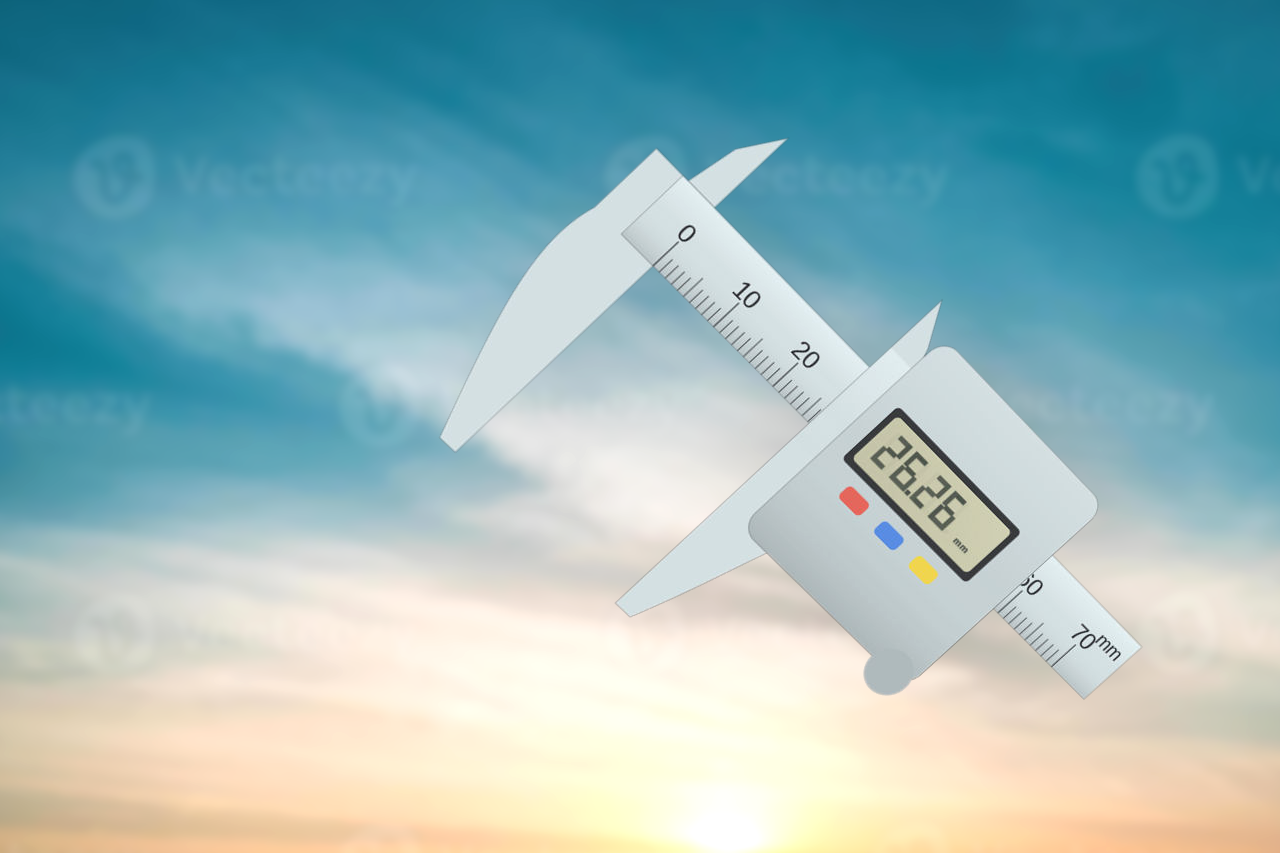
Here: 26.26
